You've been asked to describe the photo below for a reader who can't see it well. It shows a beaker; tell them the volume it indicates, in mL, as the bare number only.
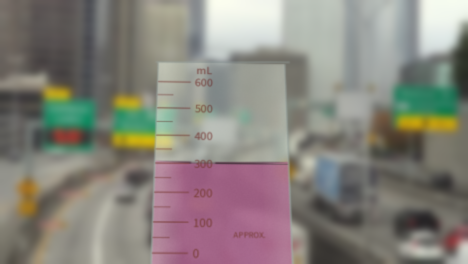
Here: 300
